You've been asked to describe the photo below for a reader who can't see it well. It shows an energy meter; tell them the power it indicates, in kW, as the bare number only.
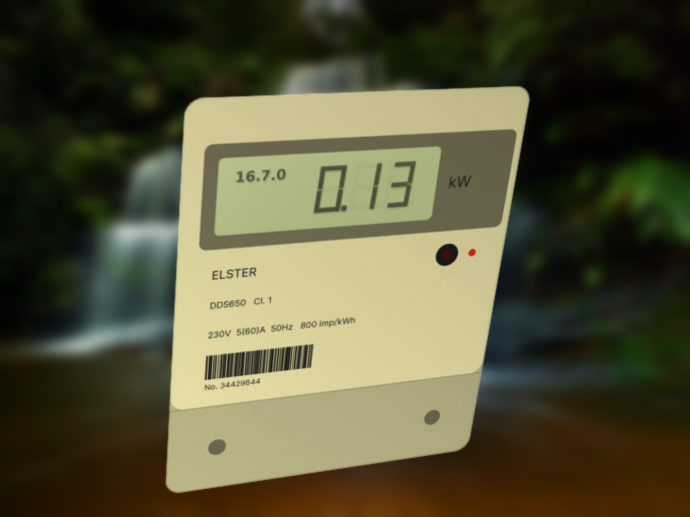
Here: 0.13
